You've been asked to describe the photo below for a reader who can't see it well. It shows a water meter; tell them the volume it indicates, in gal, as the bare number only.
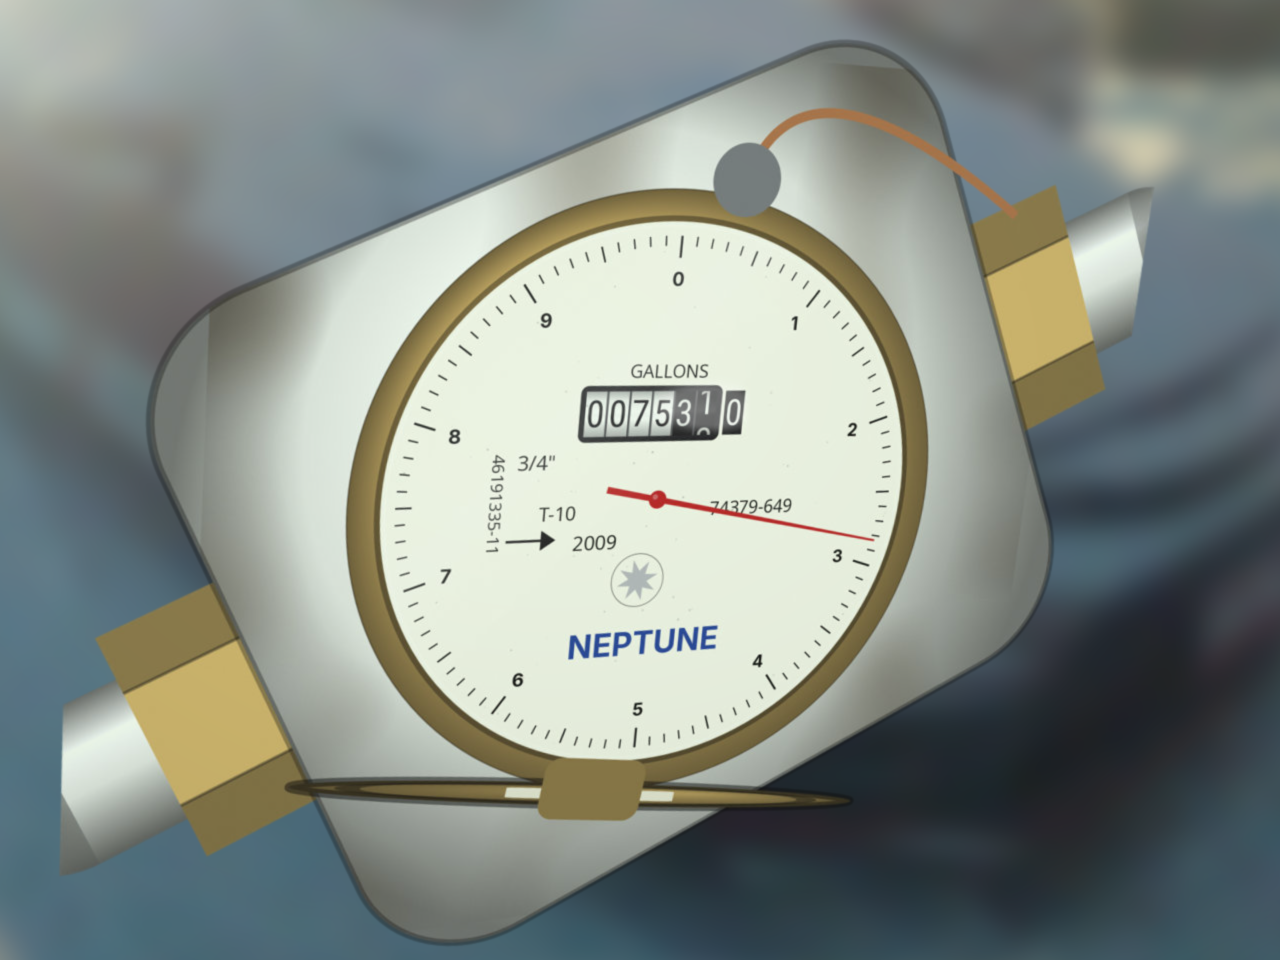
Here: 75312.8
